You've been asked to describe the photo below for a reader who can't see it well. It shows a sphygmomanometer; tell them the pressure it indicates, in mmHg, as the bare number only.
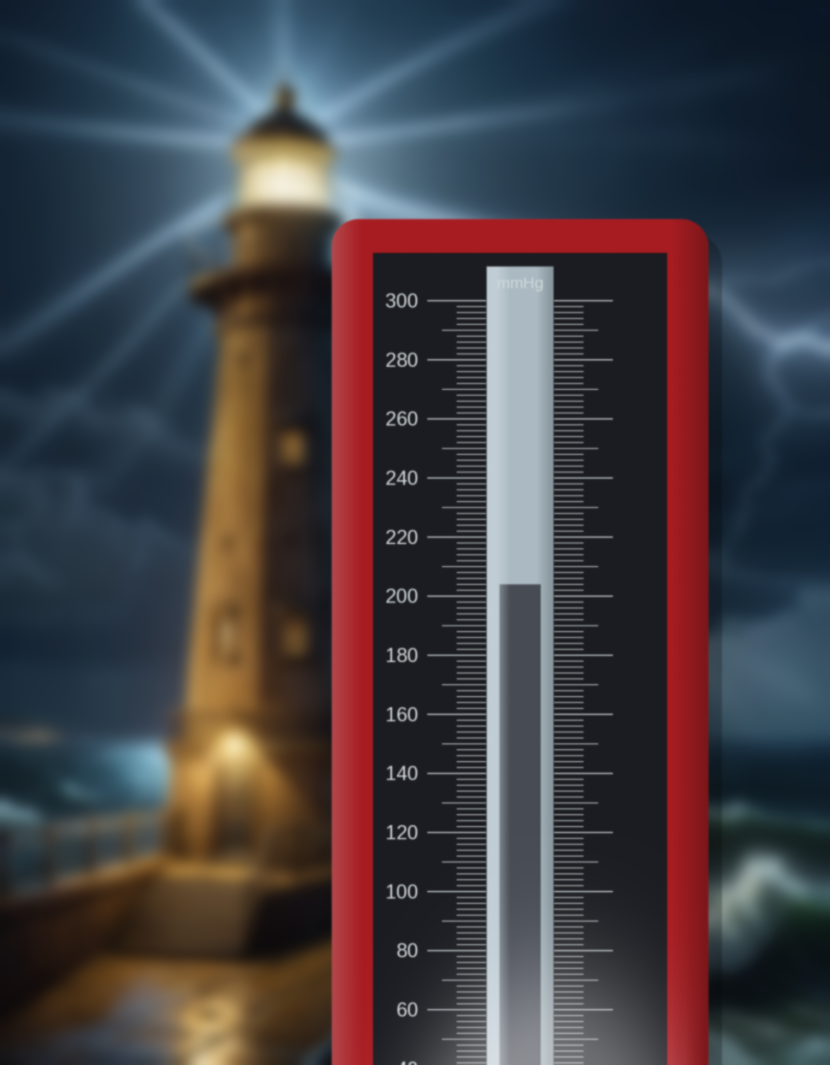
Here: 204
